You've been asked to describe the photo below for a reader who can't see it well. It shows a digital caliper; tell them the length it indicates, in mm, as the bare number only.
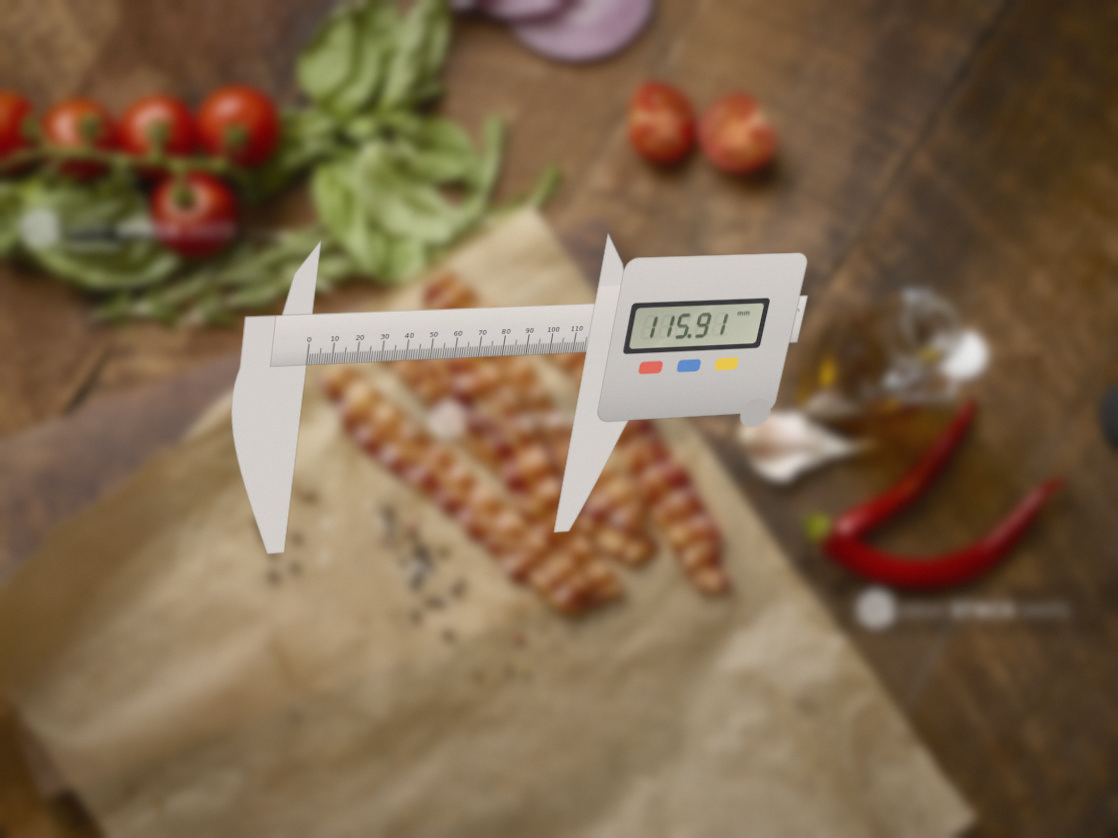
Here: 115.91
